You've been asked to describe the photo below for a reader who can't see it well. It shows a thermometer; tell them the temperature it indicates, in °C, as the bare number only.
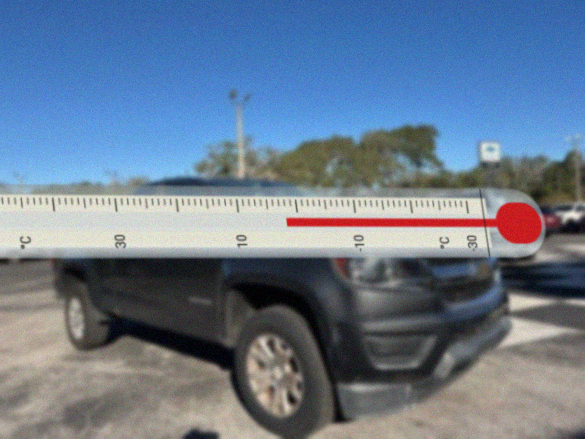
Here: 2
